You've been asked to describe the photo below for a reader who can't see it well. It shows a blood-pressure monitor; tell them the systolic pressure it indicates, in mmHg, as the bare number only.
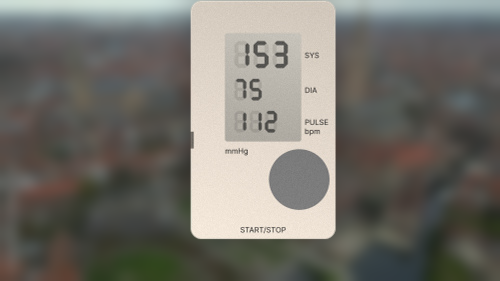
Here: 153
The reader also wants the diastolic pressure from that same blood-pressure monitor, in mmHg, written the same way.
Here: 75
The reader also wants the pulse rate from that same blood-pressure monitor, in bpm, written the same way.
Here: 112
